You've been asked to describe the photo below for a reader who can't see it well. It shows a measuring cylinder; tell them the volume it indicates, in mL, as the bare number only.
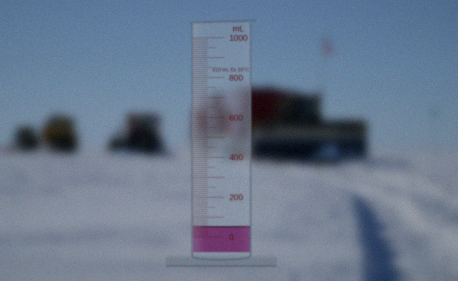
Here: 50
